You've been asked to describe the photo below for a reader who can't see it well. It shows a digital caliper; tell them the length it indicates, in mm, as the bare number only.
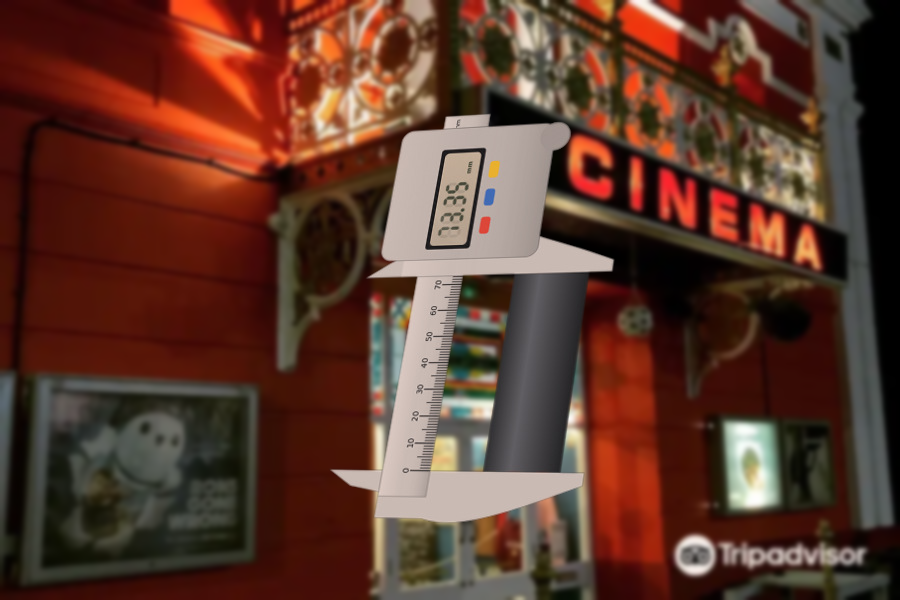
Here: 73.35
